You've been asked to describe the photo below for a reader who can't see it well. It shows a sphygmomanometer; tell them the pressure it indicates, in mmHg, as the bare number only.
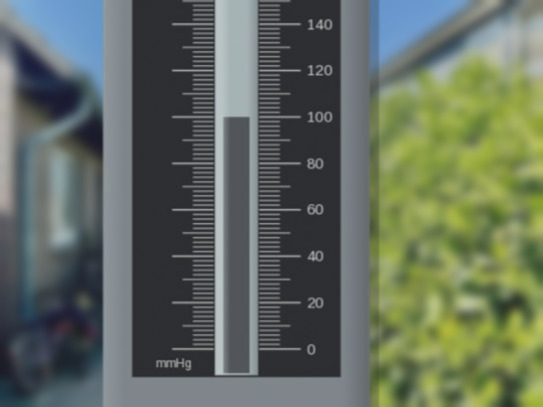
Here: 100
